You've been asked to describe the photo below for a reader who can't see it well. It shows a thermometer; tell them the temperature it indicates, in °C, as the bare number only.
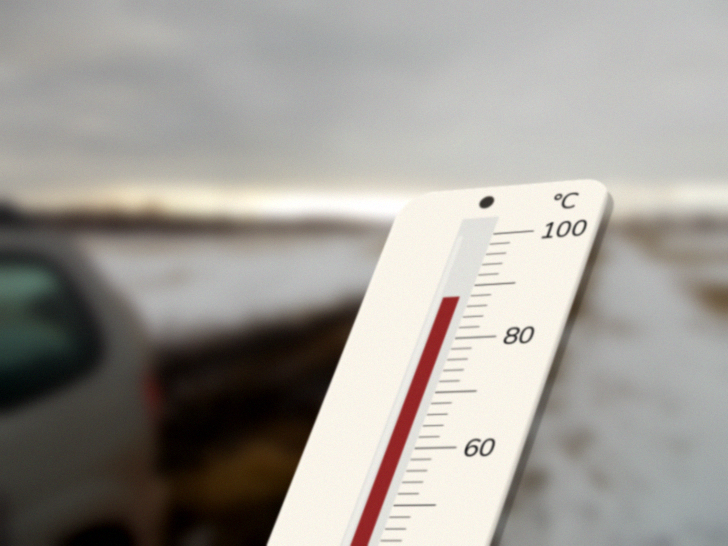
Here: 88
